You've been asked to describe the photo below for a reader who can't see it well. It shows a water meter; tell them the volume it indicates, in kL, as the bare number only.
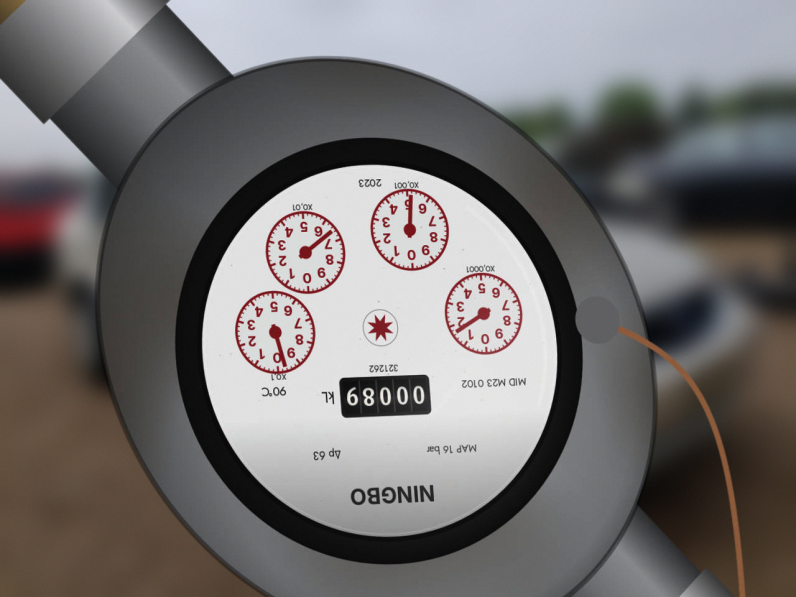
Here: 88.9651
